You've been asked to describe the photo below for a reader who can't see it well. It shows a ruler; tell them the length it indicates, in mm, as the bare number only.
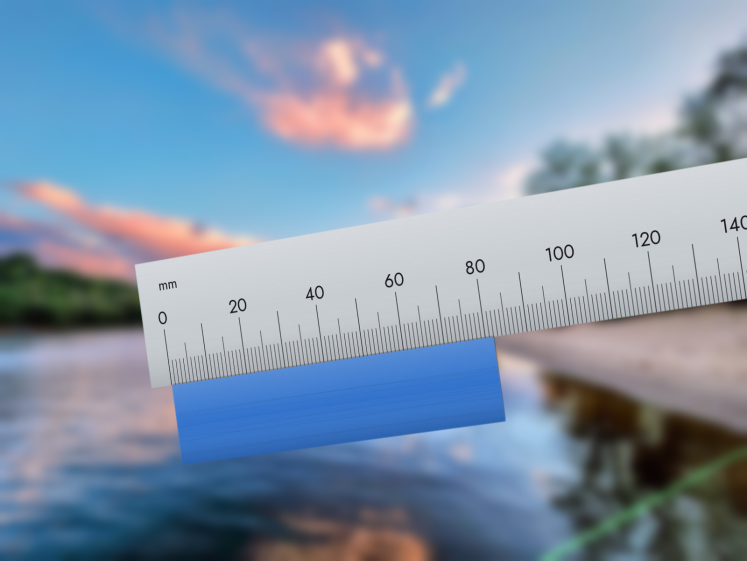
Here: 82
